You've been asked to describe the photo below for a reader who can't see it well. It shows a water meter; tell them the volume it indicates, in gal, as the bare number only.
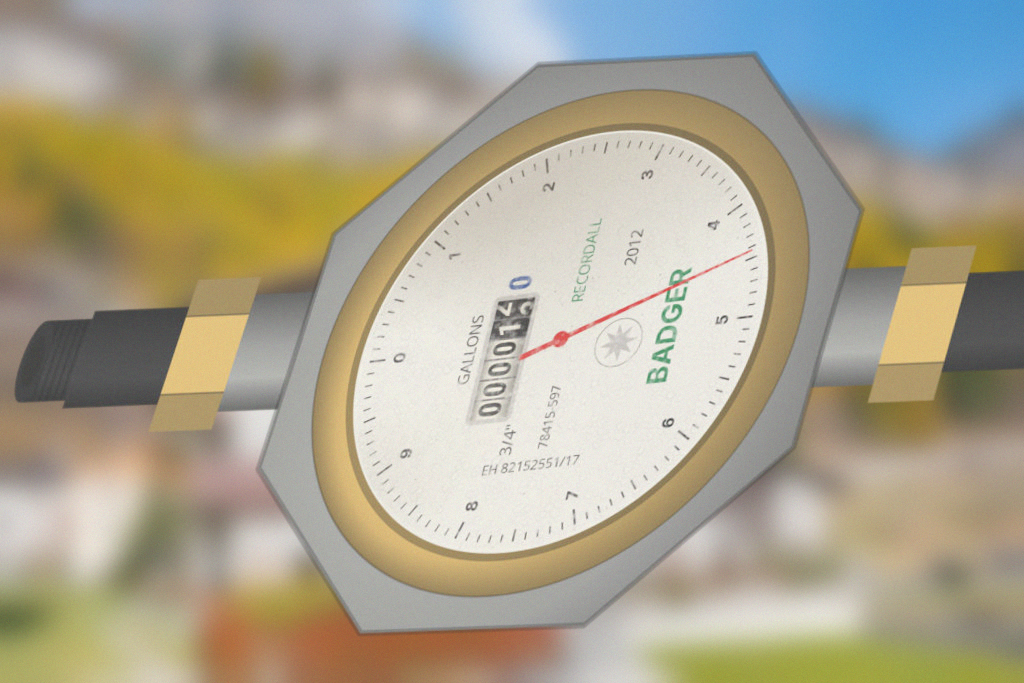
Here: 124.4
